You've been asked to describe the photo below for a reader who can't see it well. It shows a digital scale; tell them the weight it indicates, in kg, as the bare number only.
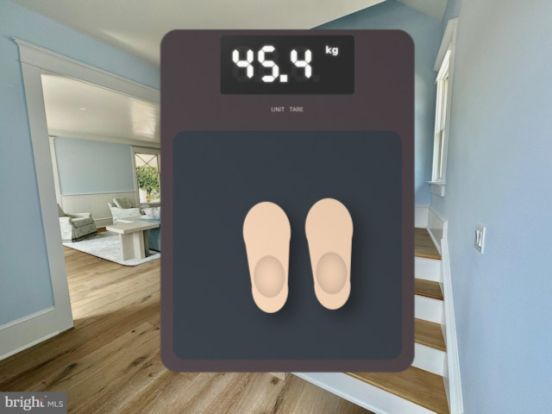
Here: 45.4
